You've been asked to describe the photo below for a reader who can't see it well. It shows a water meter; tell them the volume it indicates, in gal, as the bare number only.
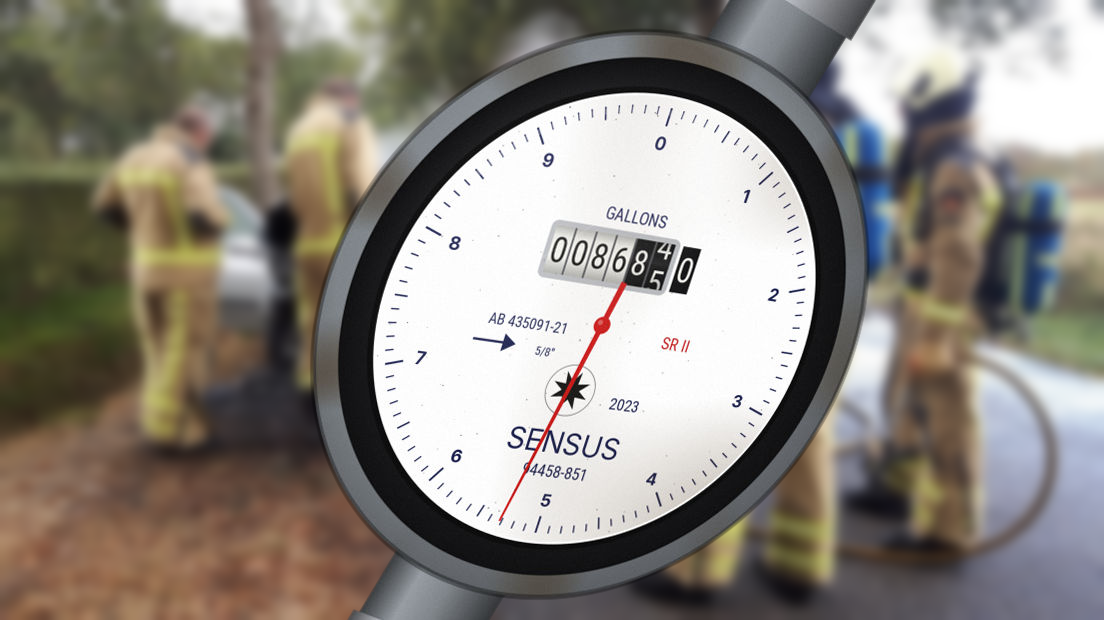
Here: 86845.3
